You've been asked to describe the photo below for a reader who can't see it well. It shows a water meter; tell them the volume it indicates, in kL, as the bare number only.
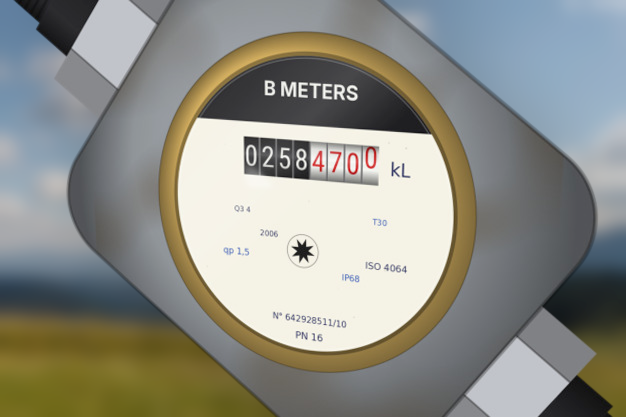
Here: 258.4700
